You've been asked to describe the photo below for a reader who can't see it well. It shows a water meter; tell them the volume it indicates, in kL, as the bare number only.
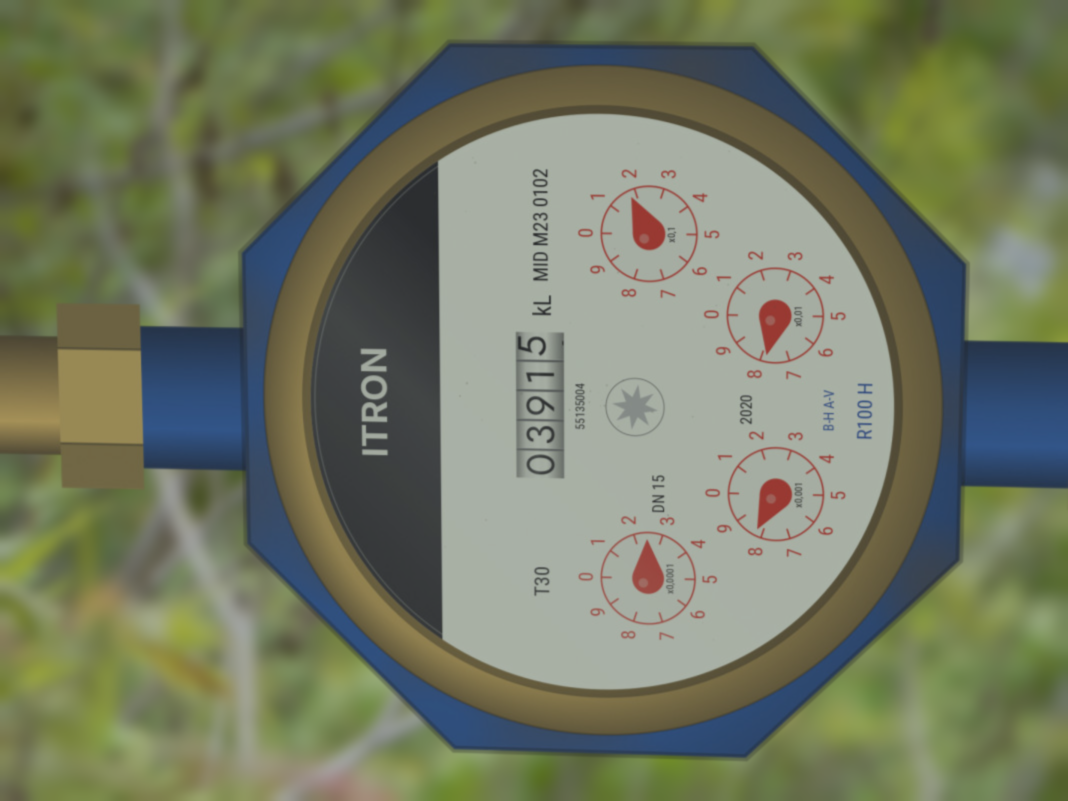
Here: 3915.1782
